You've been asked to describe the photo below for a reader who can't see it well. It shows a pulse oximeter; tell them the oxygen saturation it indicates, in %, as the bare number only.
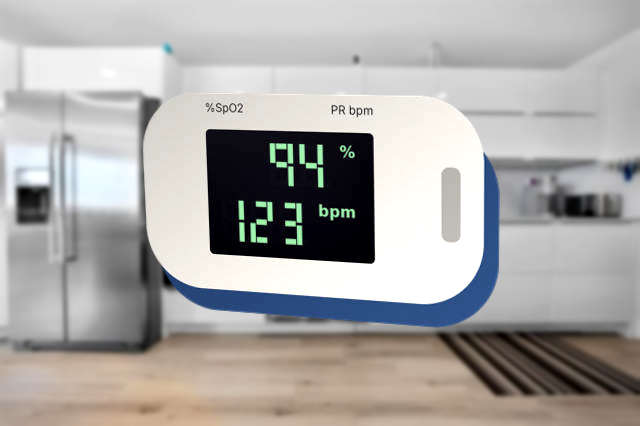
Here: 94
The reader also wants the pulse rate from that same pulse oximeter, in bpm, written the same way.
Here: 123
